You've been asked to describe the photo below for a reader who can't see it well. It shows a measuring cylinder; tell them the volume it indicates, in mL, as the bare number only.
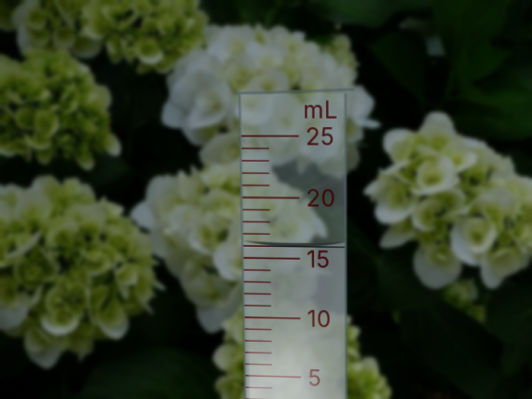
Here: 16
